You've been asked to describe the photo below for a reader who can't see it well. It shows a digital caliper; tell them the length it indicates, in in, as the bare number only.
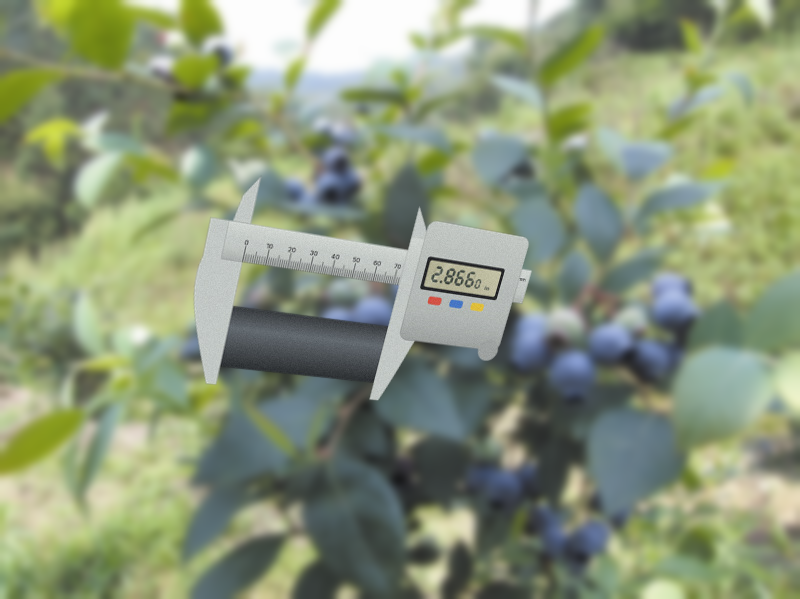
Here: 2.8660
